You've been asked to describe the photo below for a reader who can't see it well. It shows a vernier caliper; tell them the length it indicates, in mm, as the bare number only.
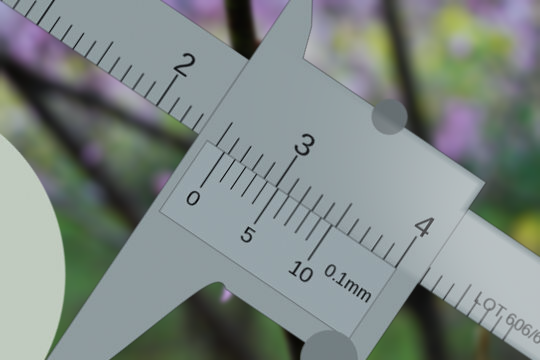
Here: 25.7
